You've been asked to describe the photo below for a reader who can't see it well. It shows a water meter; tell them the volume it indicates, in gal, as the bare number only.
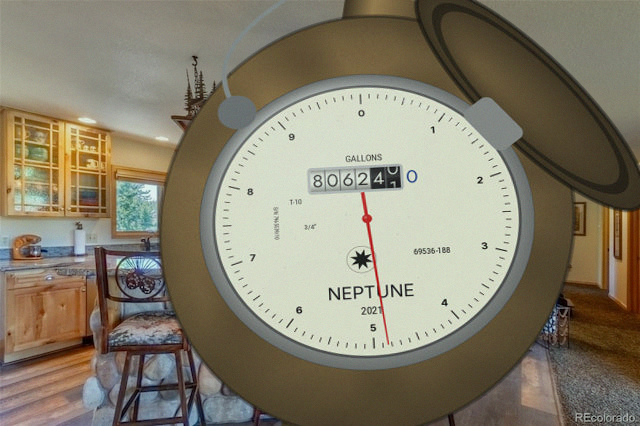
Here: 8062404.8
